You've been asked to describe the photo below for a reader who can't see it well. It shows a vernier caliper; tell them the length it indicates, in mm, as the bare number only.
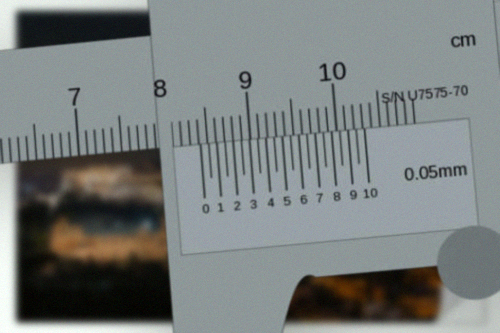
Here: 84.2
